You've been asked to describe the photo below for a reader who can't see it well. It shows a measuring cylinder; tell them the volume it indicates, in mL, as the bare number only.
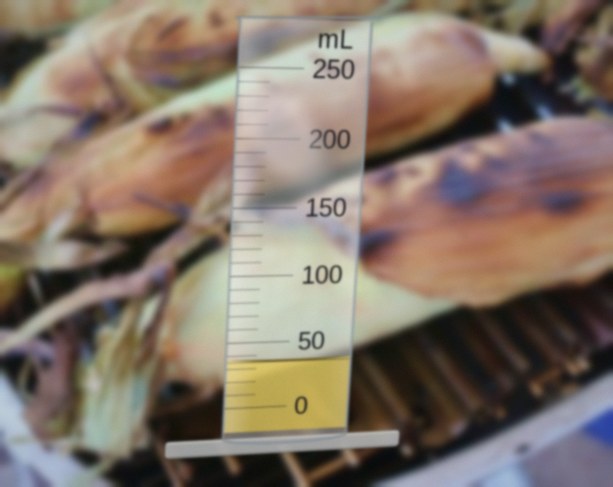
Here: 35
